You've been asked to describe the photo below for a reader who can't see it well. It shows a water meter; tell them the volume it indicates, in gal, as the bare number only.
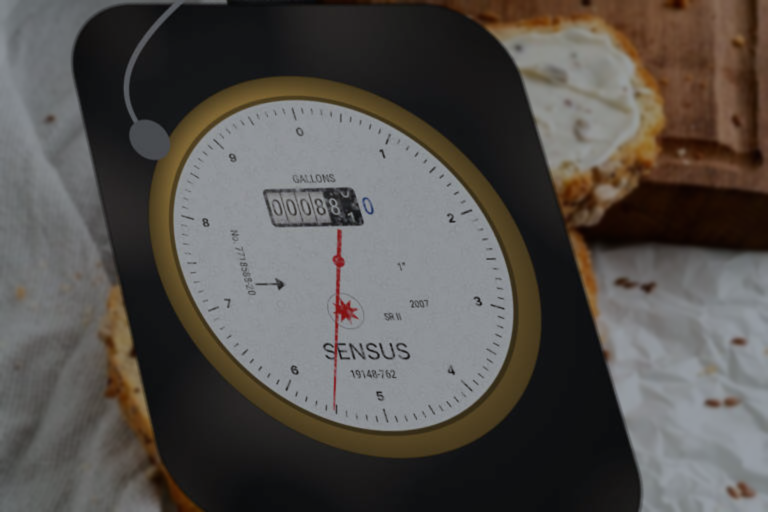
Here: 8805.5
